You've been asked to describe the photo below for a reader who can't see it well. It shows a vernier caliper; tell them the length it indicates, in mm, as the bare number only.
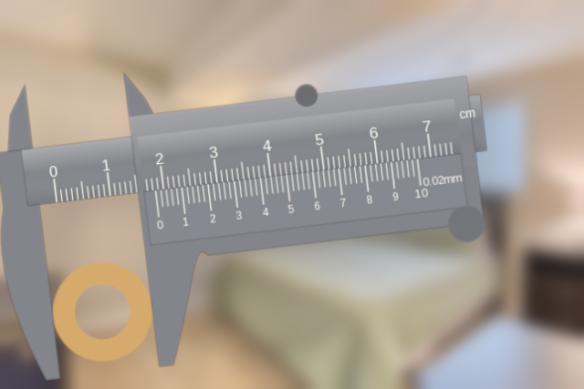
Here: 18.5
